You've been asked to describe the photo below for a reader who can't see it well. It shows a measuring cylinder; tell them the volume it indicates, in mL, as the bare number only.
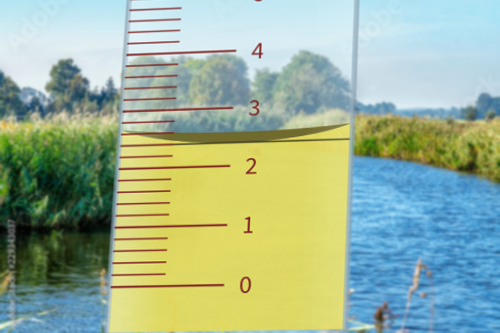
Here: 2.4
